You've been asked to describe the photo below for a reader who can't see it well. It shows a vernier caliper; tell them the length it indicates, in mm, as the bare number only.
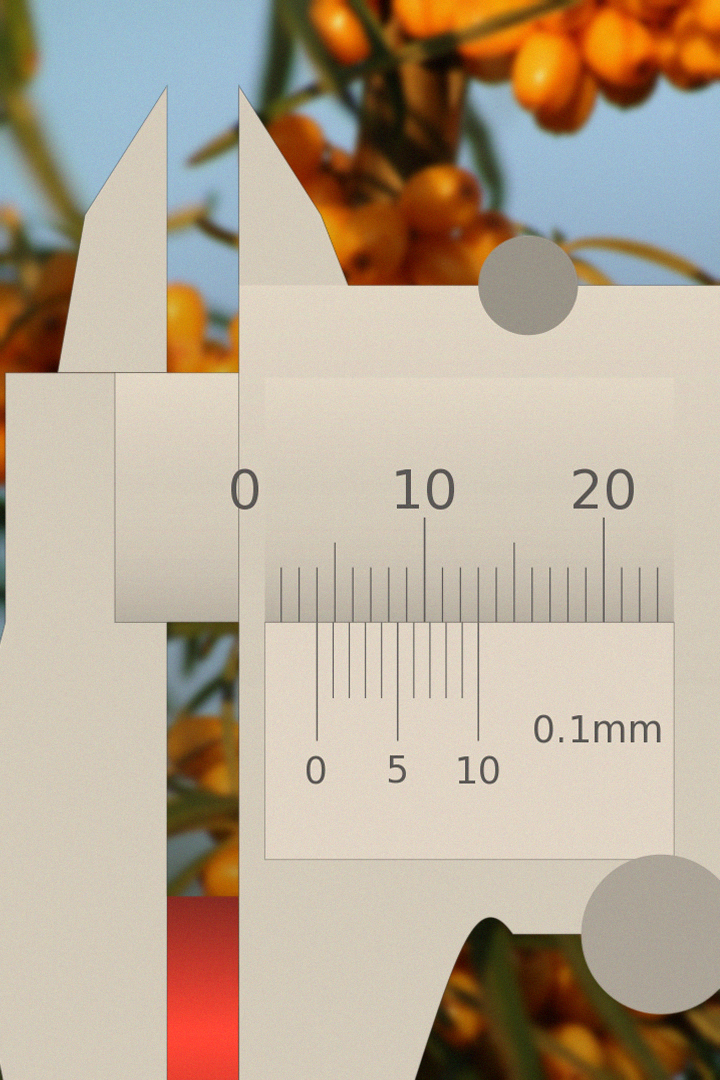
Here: 4.0
